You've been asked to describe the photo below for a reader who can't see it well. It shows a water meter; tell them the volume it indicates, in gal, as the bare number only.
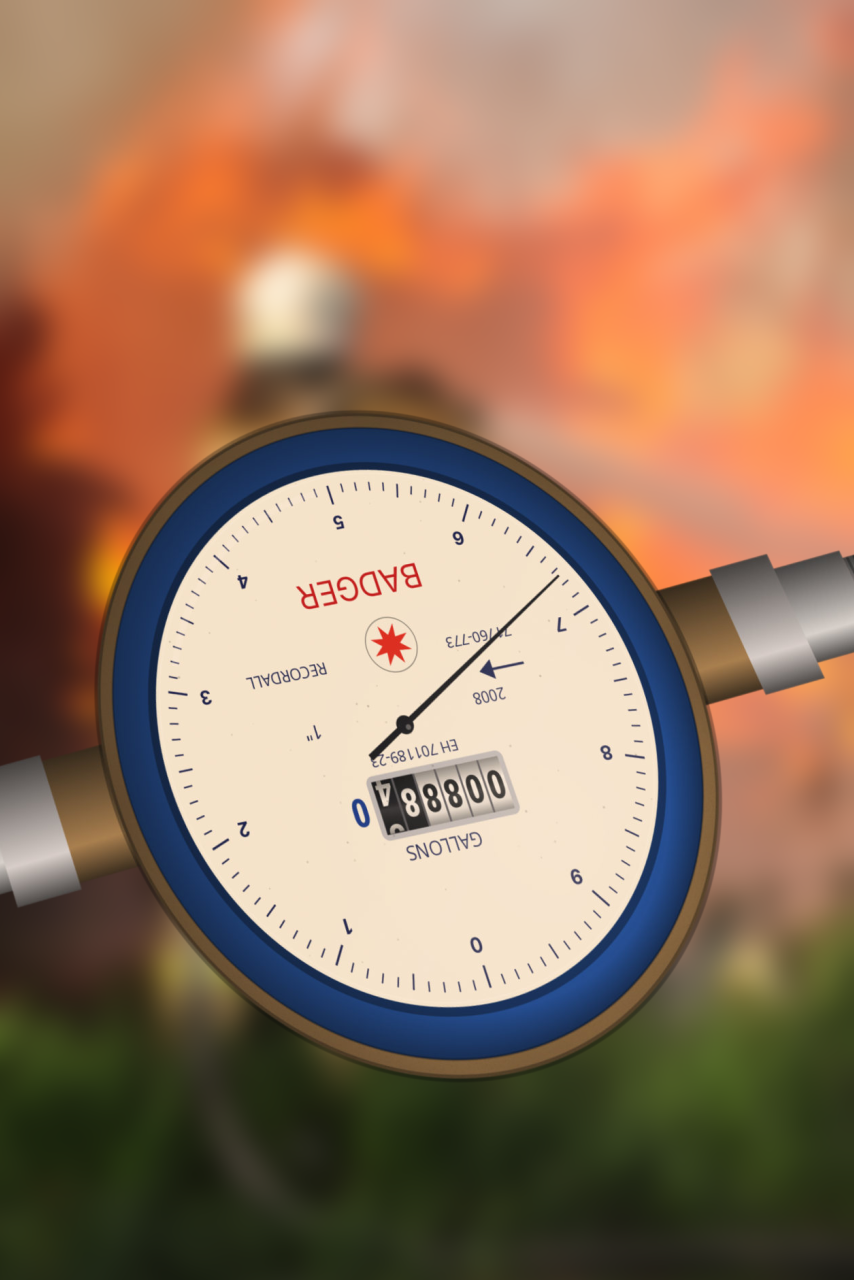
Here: 88836.7
